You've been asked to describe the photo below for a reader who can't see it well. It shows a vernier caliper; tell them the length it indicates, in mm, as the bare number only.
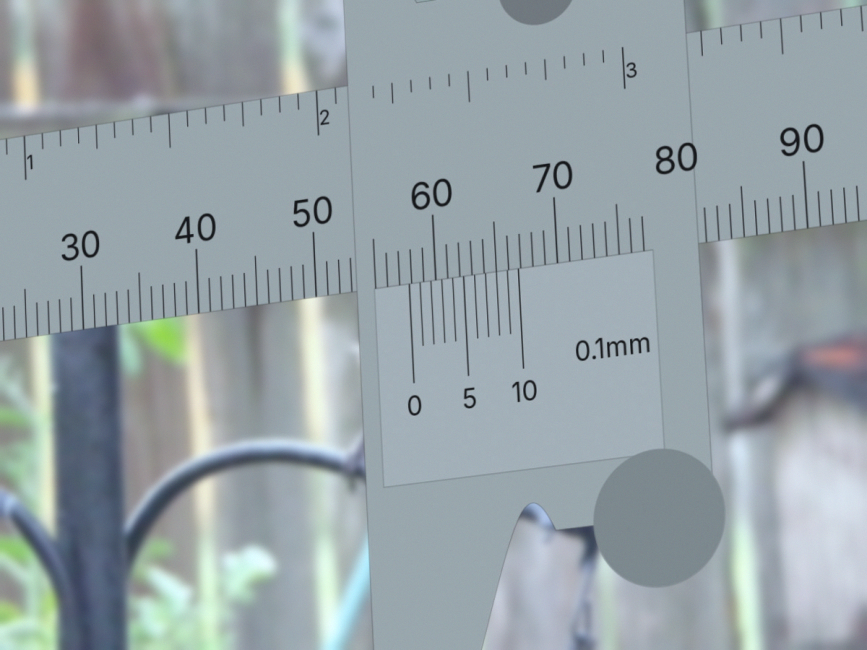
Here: 57.8
